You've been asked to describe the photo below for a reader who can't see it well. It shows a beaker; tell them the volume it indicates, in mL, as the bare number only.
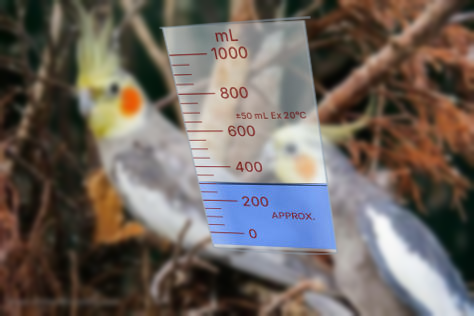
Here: 300
